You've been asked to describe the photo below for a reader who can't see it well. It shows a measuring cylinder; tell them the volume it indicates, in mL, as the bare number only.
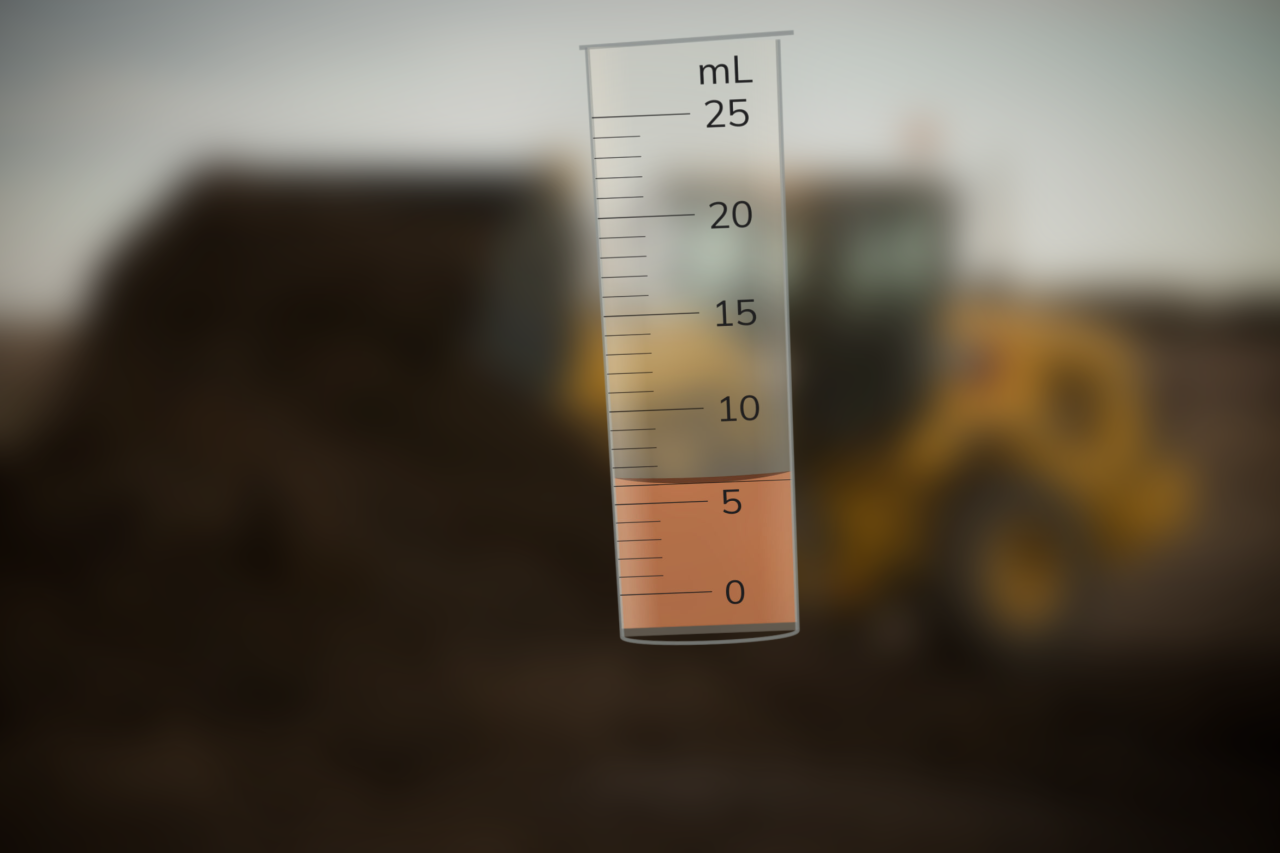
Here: 6
